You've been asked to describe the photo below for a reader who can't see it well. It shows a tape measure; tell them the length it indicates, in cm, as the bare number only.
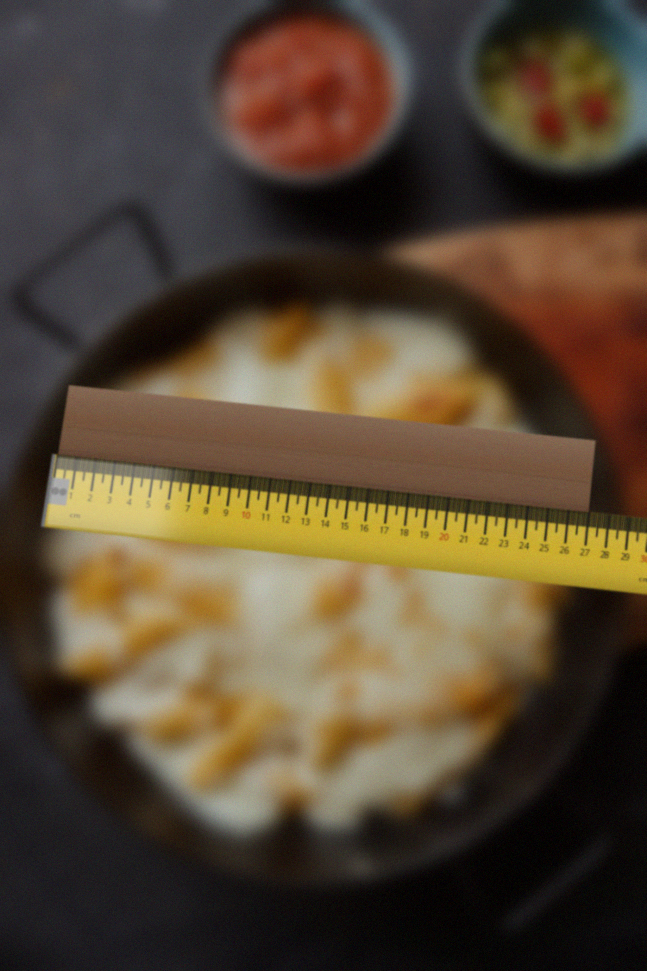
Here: 27
